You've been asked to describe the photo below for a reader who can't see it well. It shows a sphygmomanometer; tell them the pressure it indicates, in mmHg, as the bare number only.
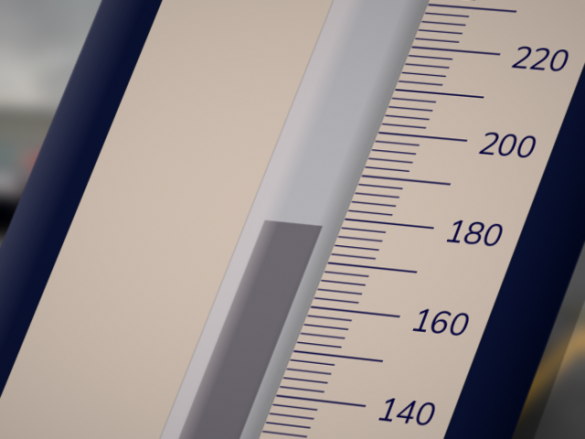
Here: 178
